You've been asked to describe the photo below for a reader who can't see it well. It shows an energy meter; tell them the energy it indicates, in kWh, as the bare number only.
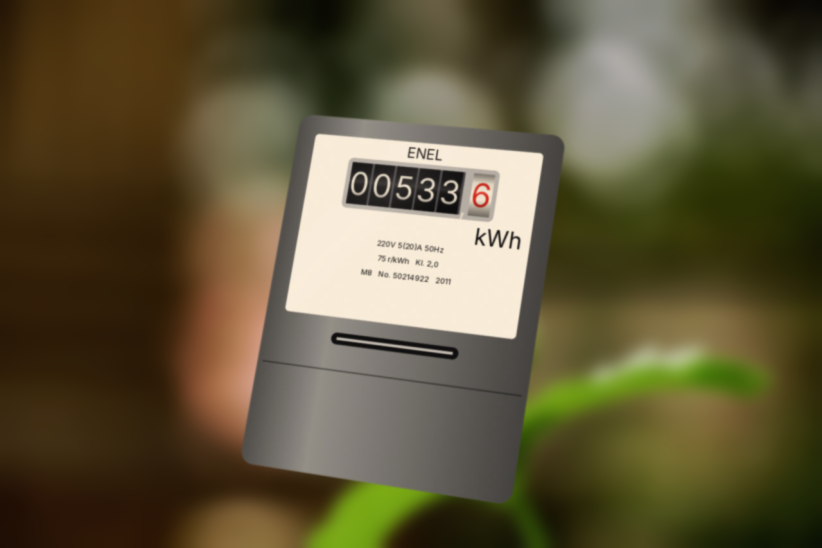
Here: 533.6
